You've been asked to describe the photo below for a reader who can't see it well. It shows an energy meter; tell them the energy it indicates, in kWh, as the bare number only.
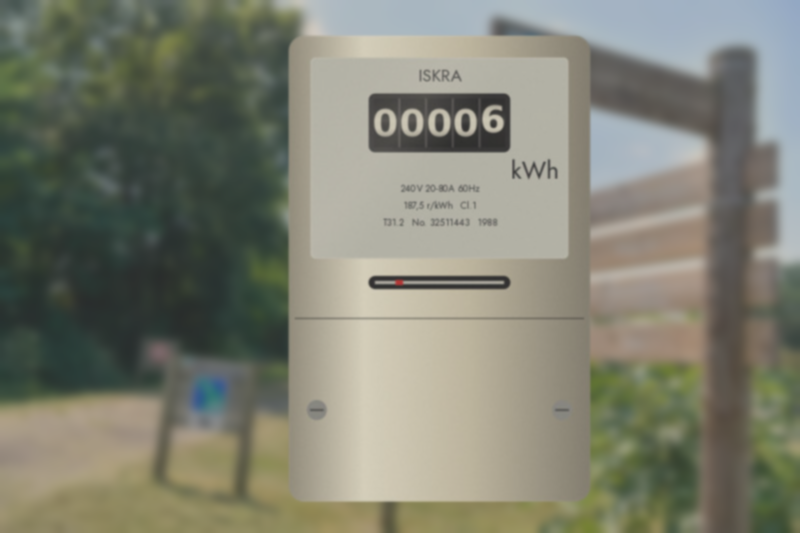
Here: 6
